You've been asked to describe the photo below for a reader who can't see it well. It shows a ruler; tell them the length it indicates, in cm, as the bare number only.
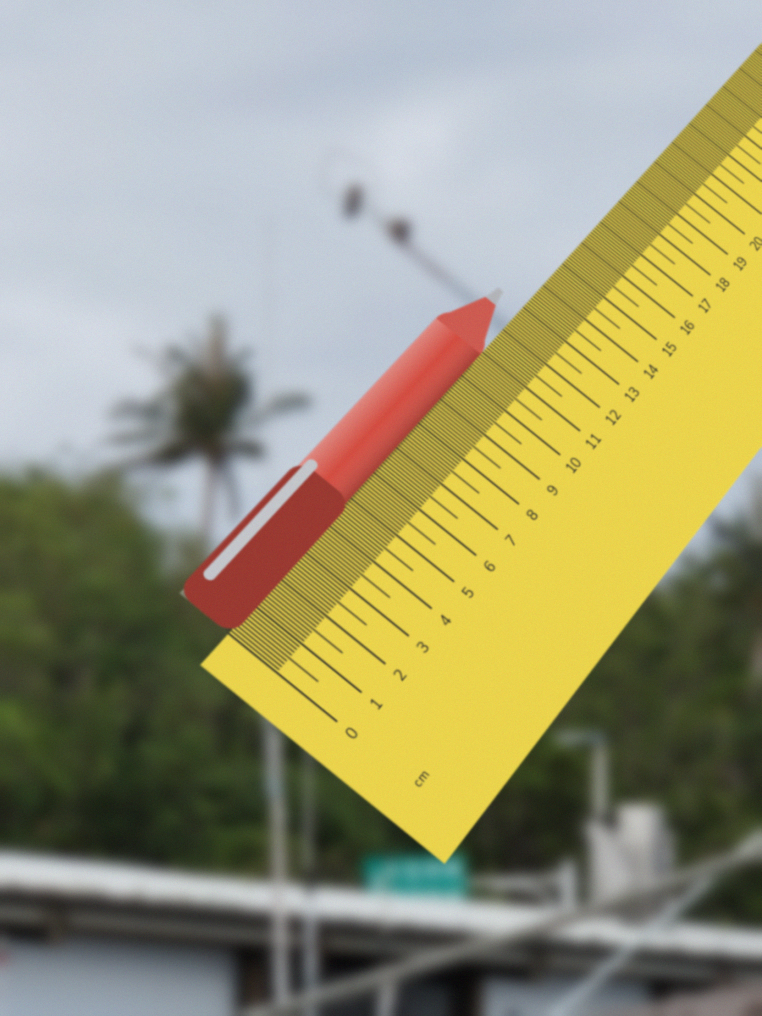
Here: 13
